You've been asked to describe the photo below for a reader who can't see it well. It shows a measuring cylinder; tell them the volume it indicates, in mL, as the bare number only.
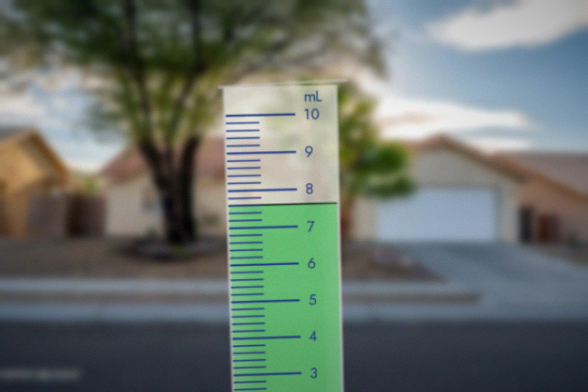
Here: 7.6
